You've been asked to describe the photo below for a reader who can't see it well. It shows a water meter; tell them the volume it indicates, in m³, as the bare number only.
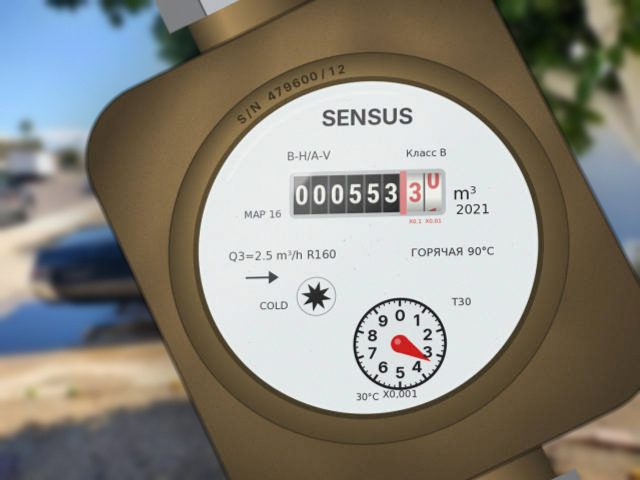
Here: 553.303
